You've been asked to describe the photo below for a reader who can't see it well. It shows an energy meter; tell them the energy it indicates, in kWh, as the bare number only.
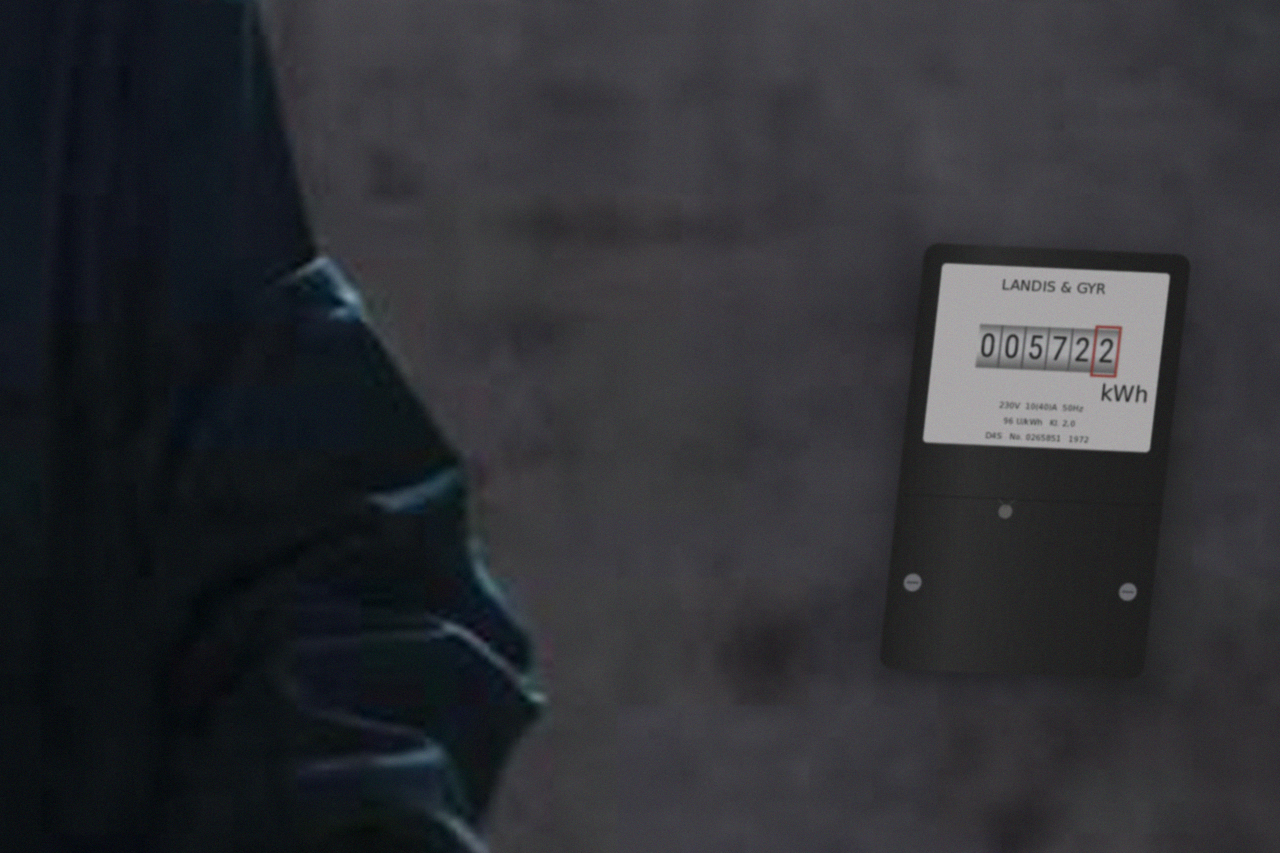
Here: 572.2
